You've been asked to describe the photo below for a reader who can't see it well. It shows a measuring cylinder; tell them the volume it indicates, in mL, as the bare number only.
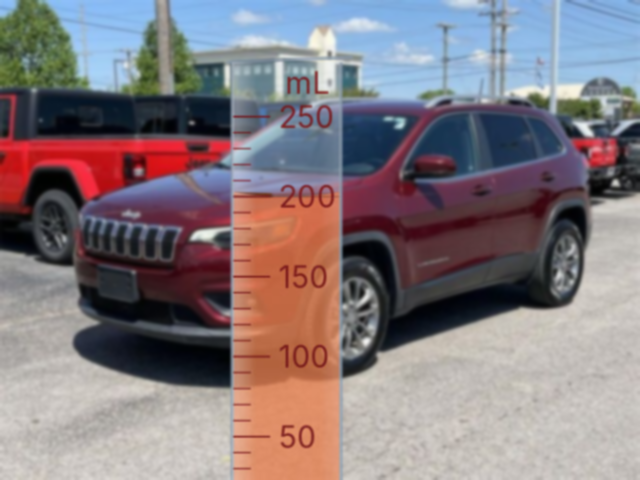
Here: 200
